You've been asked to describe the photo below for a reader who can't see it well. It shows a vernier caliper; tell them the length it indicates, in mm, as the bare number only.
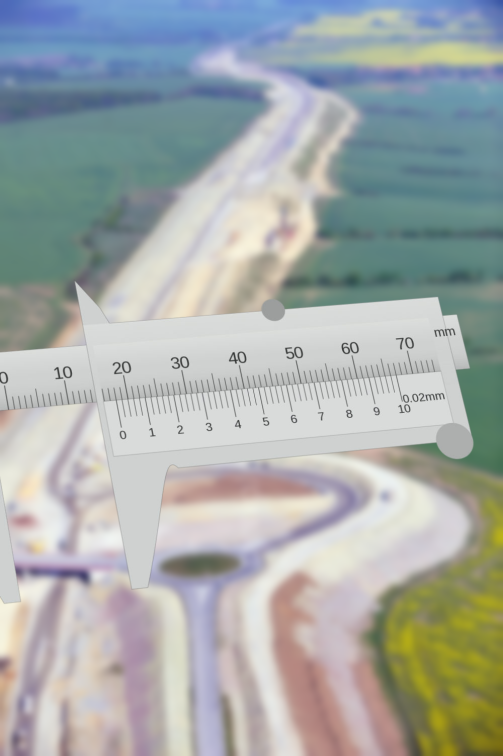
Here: 18.0
